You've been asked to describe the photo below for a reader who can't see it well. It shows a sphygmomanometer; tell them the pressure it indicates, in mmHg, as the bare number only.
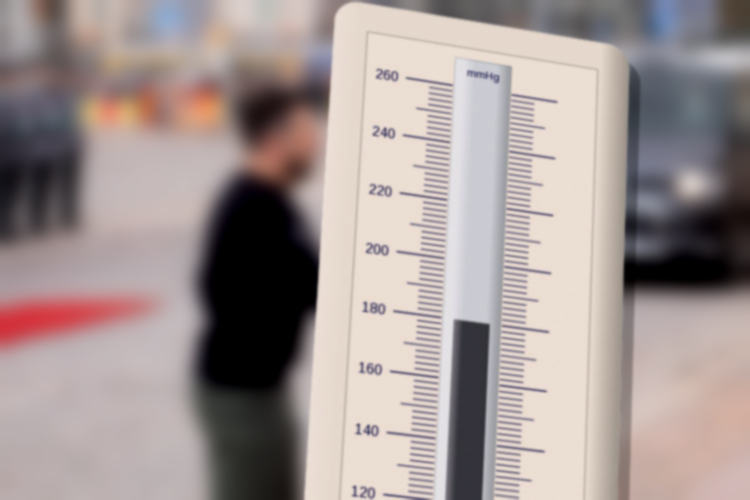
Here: 180
